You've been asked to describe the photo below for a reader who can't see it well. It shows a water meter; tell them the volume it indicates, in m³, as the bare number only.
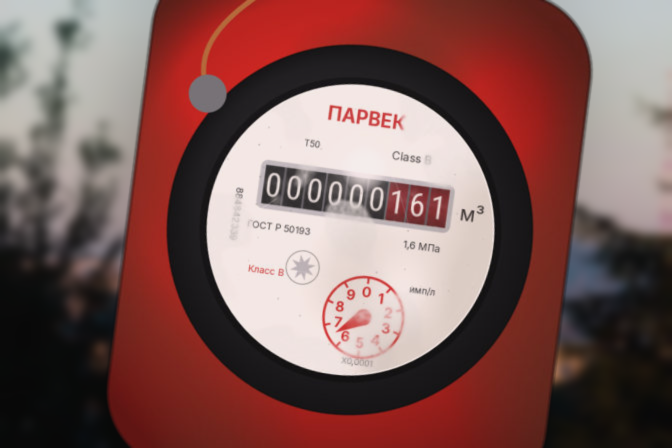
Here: 0.1616
